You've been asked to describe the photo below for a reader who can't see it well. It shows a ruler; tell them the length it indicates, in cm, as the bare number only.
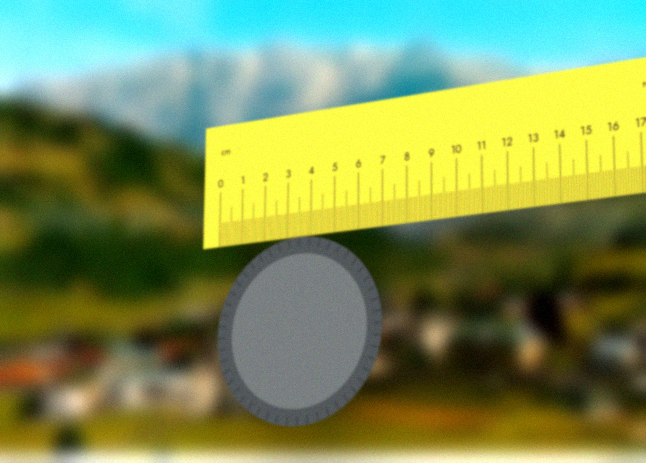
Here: 7
